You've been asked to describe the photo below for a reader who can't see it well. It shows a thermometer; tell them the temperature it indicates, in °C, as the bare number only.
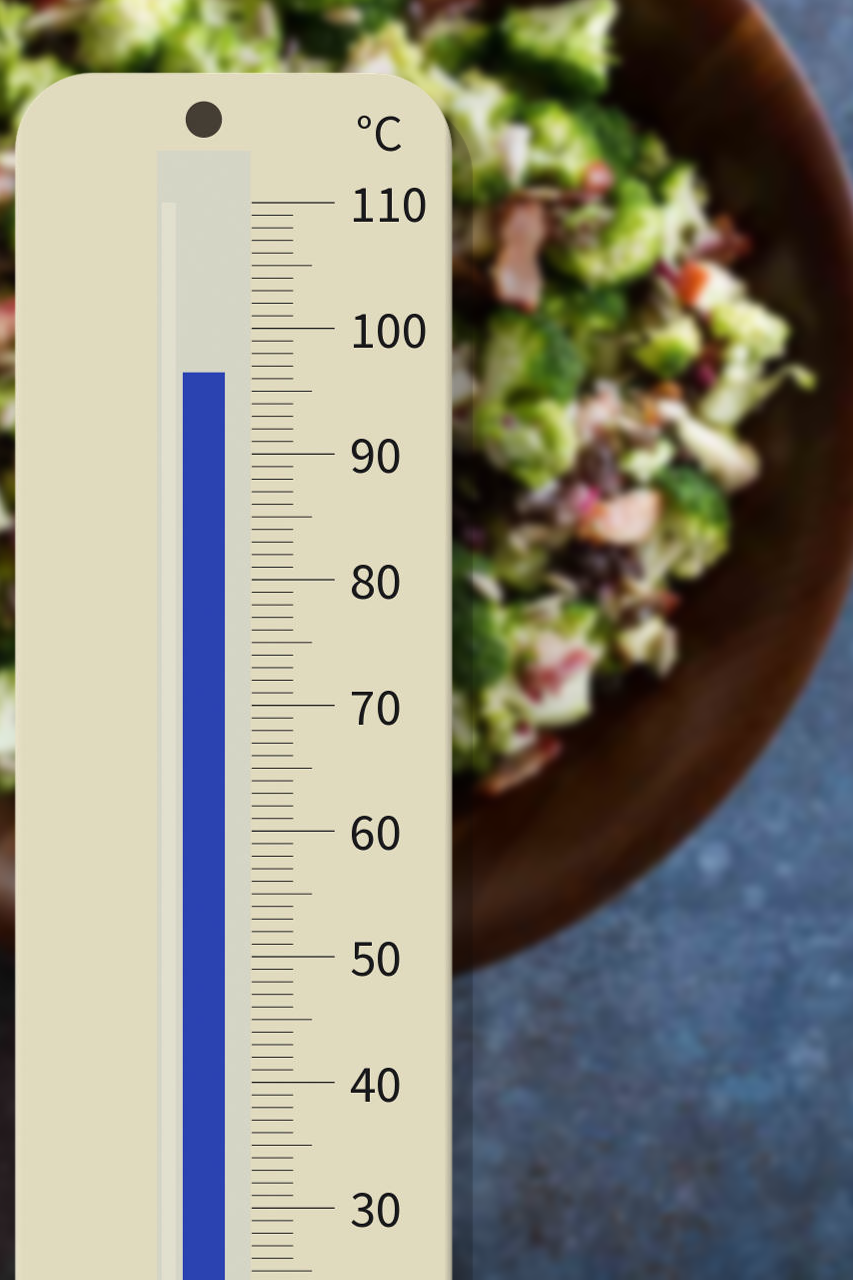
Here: 96.5
